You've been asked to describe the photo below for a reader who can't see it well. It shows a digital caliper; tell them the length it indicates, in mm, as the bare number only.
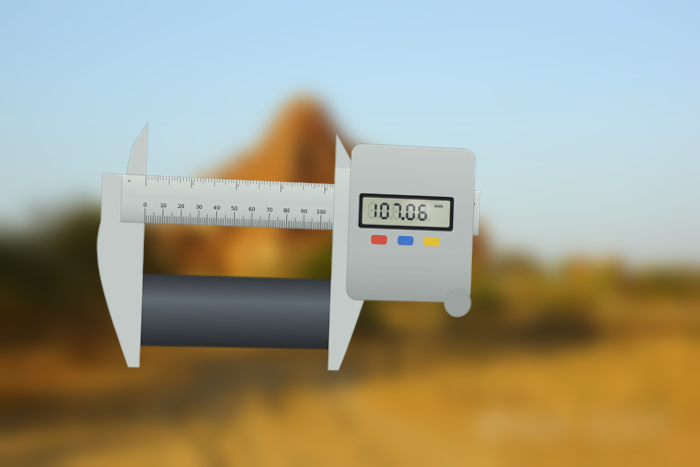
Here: 107.06
